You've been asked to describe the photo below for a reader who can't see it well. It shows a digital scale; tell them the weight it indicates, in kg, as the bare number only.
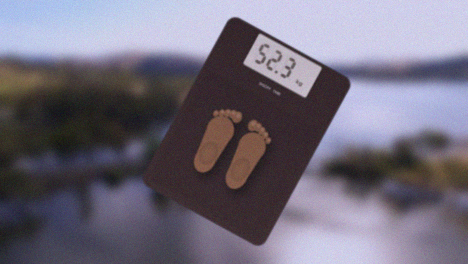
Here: 52.3
